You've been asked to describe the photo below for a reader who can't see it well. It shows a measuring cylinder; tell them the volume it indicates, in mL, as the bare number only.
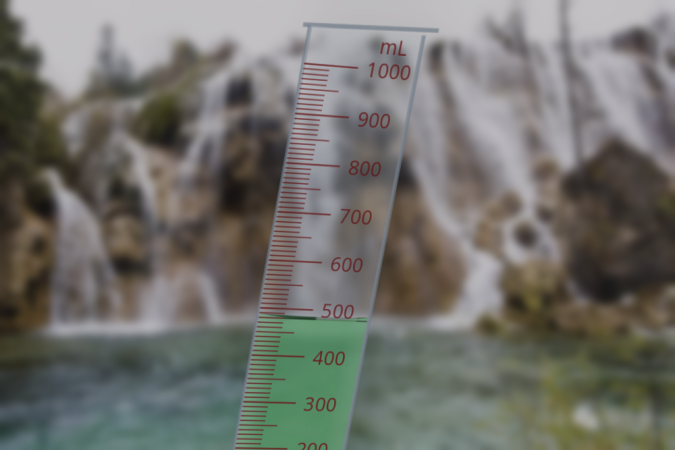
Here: 480
